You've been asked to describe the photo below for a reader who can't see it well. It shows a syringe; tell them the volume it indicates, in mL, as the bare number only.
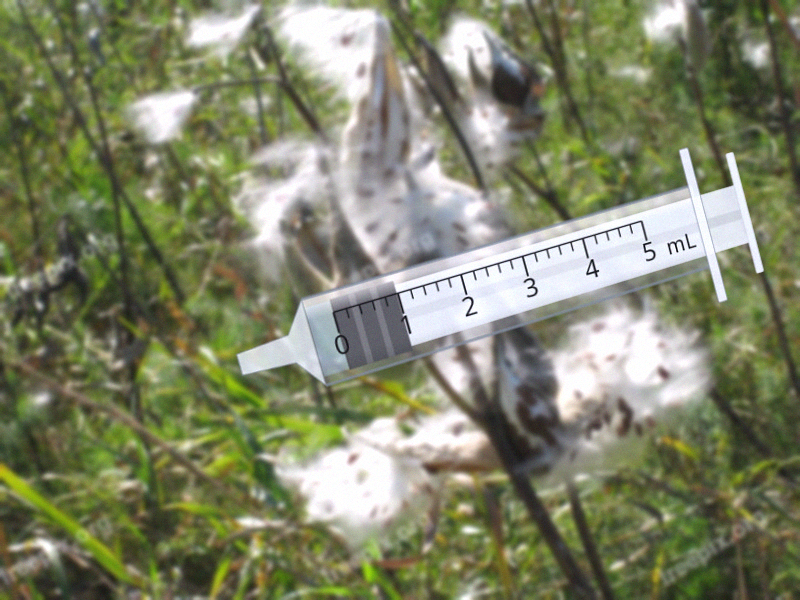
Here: 0
